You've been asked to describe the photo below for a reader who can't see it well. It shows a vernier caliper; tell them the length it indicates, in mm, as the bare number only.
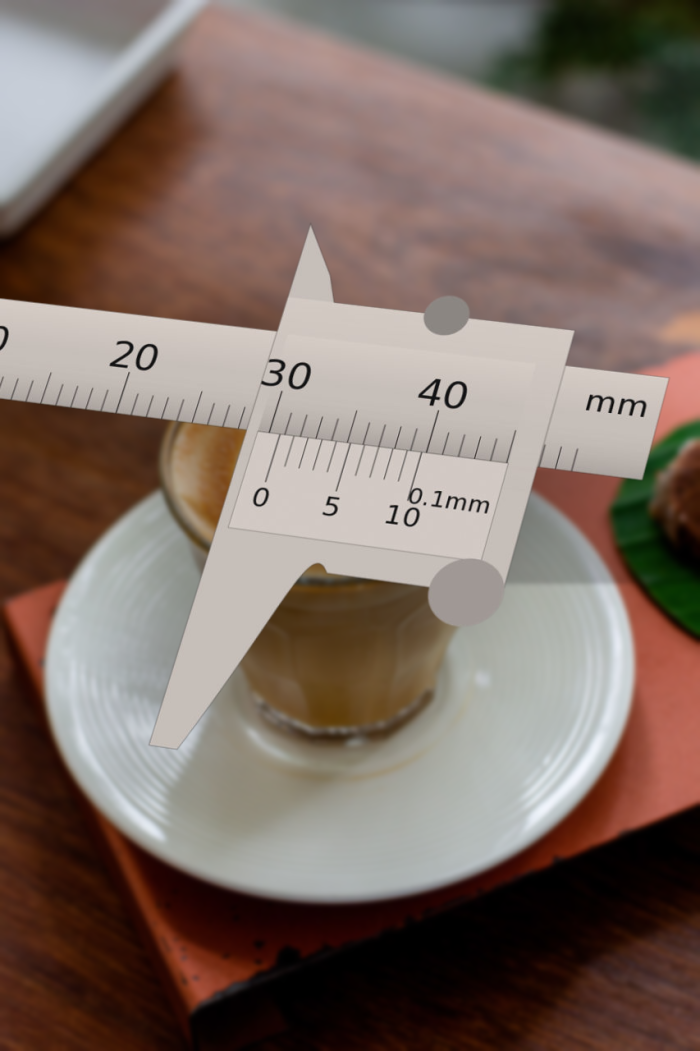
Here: 30.7
